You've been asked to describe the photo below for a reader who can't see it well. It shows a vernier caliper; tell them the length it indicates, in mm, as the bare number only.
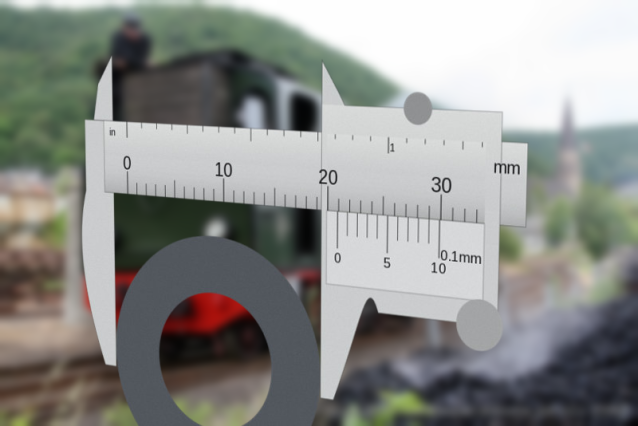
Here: 20.9
